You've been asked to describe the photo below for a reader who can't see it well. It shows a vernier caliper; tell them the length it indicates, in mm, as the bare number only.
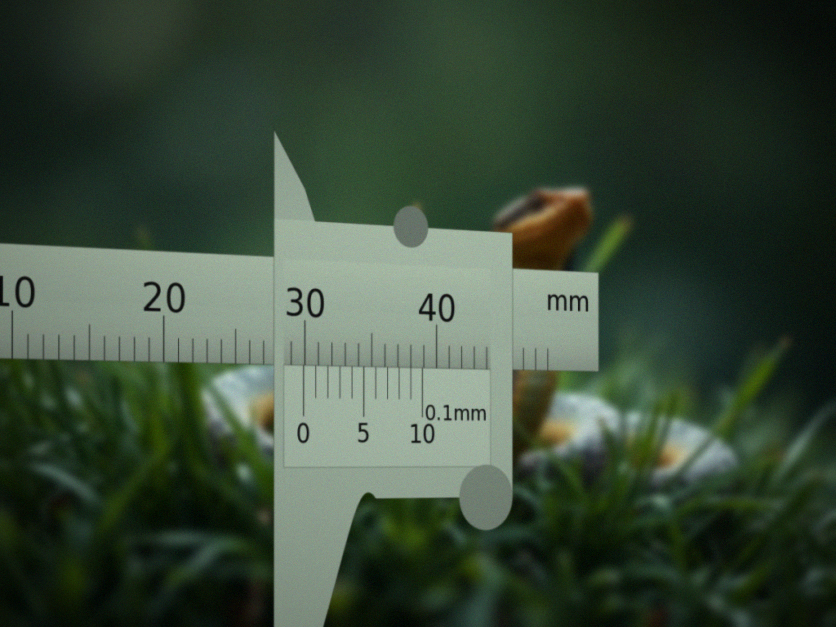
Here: 29.9
